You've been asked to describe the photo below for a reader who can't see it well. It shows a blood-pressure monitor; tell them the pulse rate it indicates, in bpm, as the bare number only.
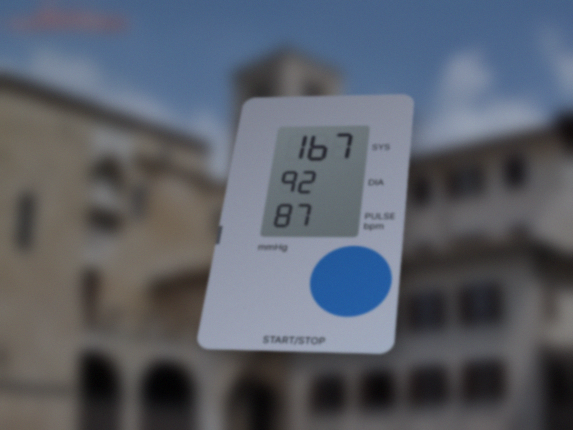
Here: 87
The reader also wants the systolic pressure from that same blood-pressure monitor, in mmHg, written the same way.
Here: 167
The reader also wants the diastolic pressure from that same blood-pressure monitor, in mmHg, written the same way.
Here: 92
